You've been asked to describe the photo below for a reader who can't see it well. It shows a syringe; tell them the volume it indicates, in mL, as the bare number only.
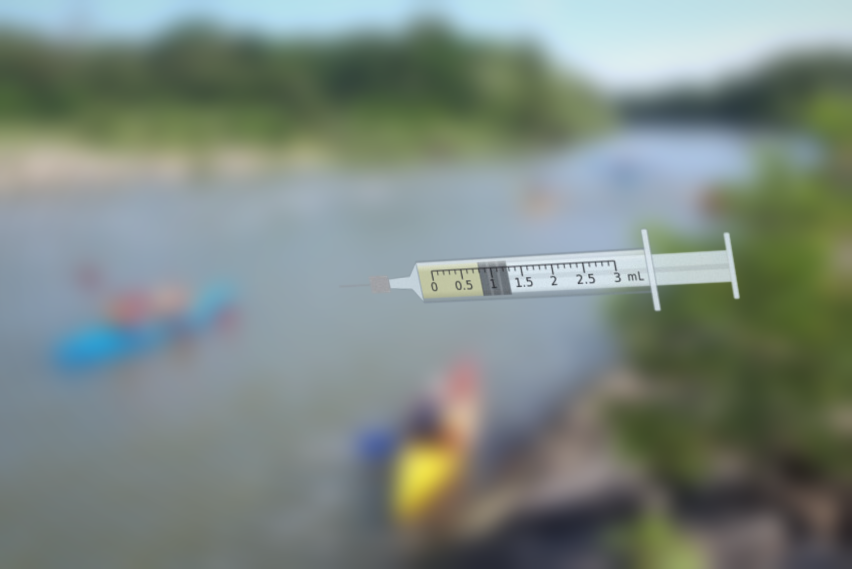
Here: 0.8
